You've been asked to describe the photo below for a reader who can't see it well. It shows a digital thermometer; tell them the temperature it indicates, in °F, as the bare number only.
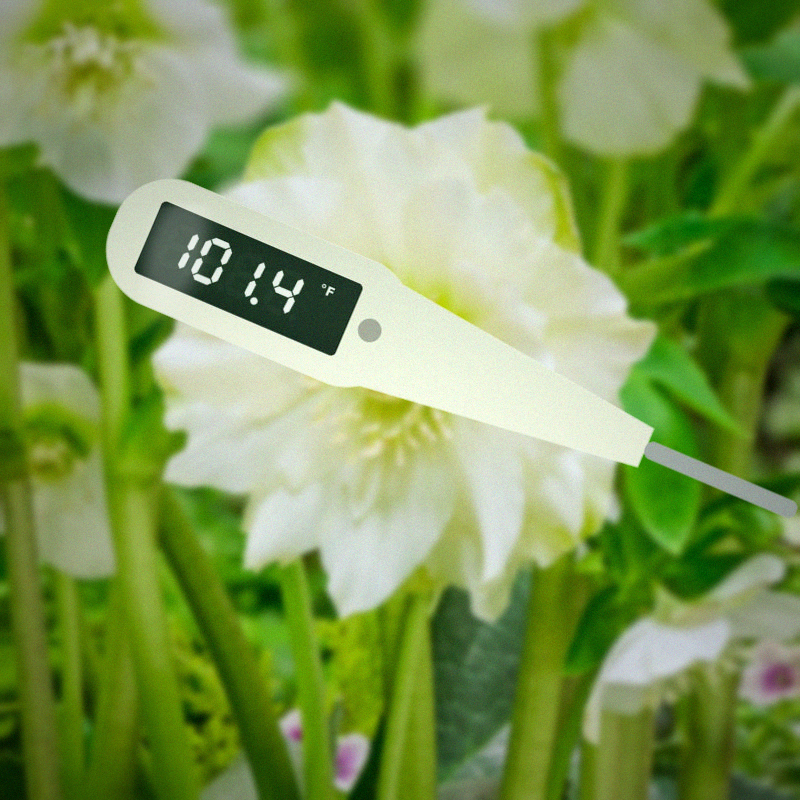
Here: 101.4
